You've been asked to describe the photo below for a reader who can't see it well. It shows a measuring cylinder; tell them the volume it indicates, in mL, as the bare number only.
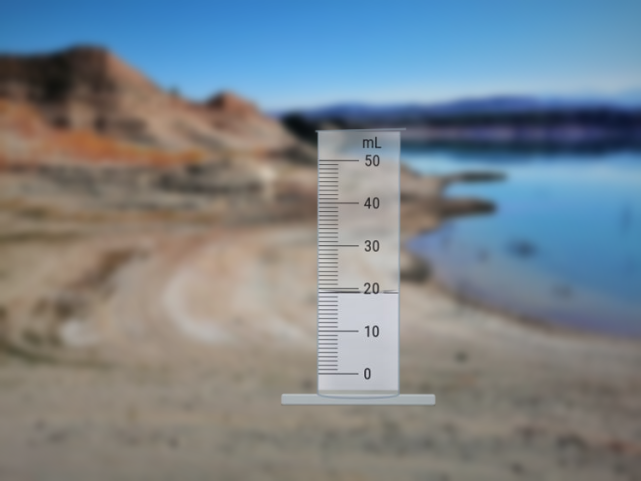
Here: 19
